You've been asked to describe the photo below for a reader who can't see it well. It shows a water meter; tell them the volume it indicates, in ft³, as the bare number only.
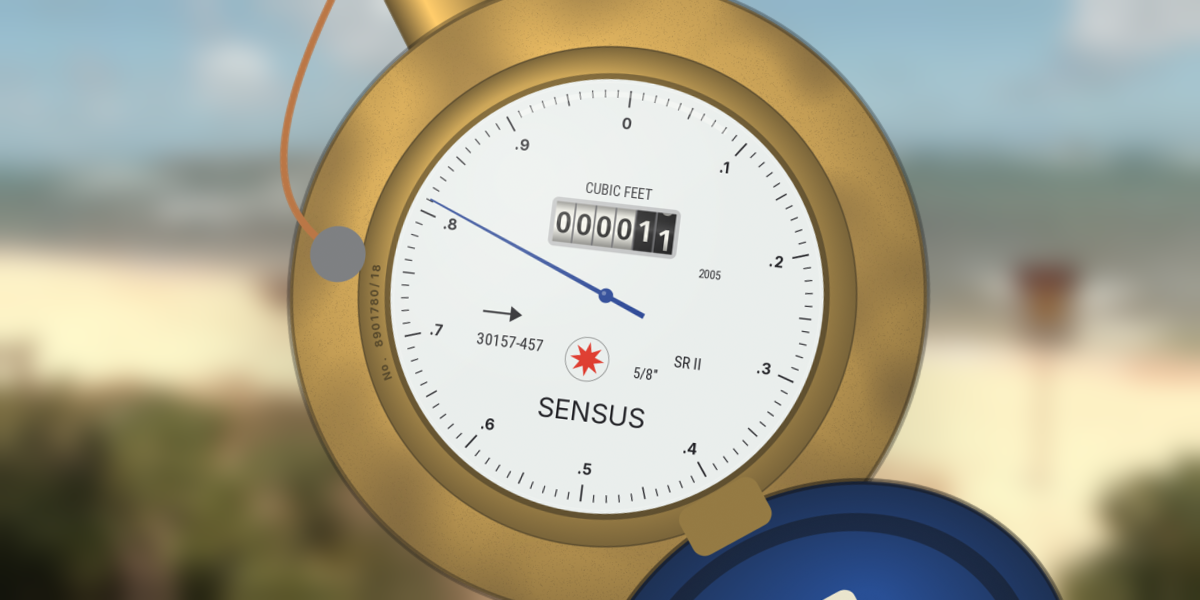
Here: 10.81
